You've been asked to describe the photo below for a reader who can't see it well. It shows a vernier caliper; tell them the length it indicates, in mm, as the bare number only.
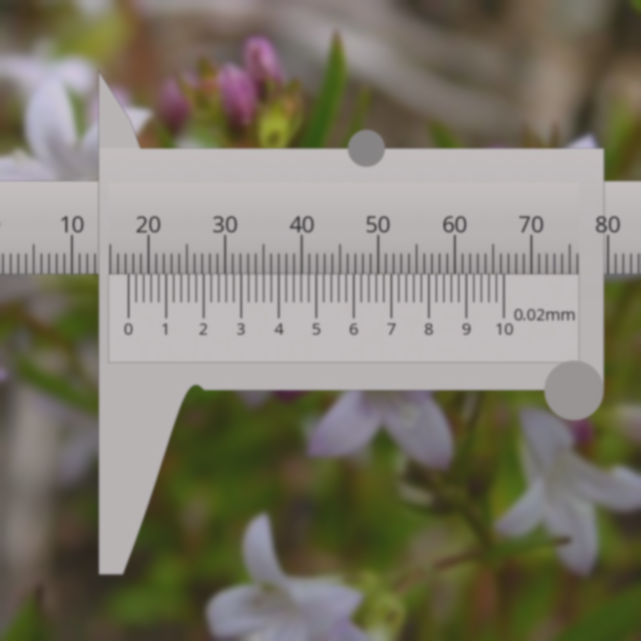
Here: 17.4
